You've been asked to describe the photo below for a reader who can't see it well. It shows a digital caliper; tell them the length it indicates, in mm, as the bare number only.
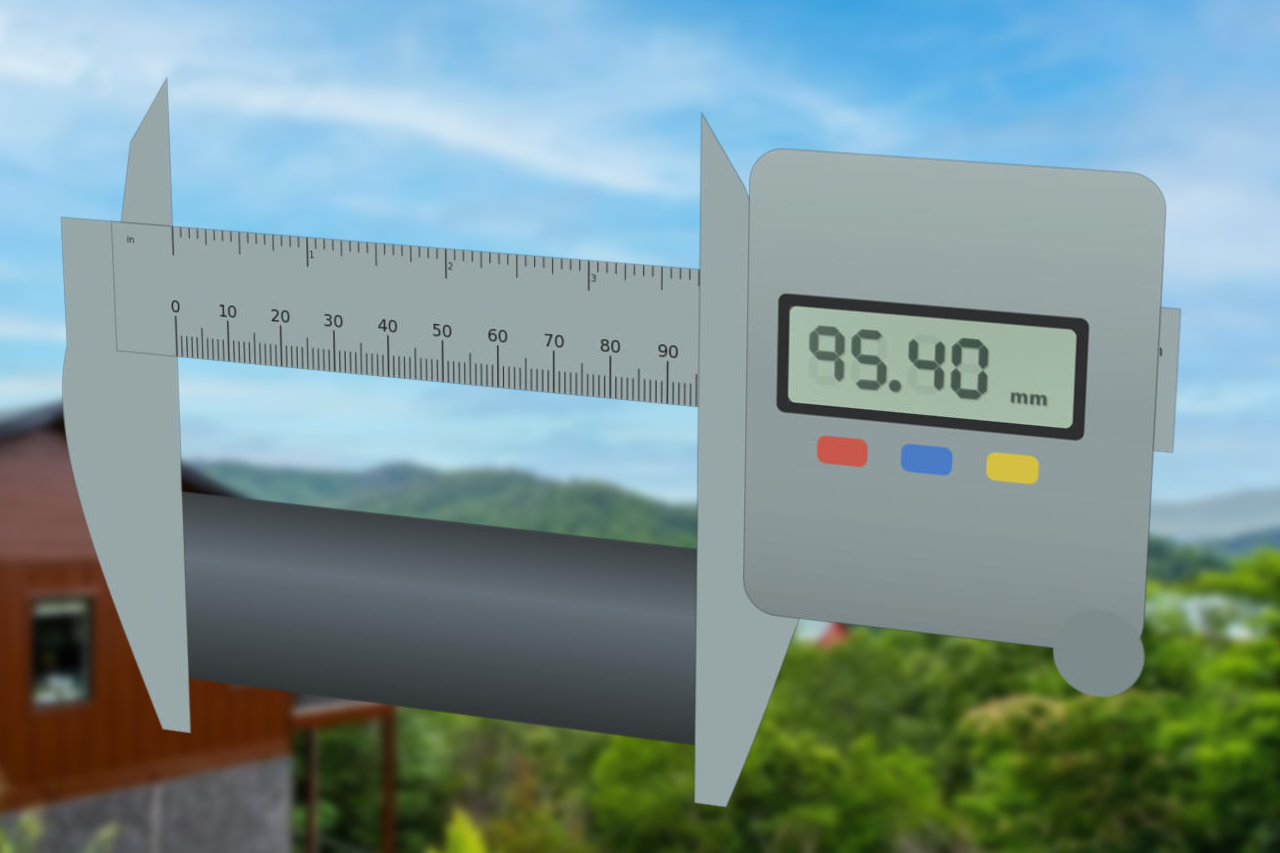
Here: 95.40
